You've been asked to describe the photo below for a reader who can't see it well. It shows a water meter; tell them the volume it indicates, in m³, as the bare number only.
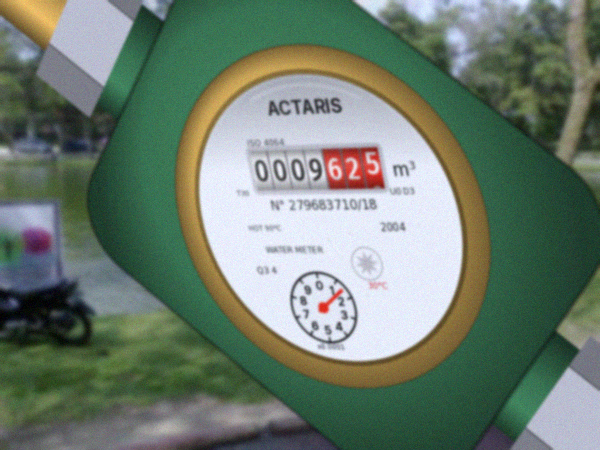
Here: 9.6251
